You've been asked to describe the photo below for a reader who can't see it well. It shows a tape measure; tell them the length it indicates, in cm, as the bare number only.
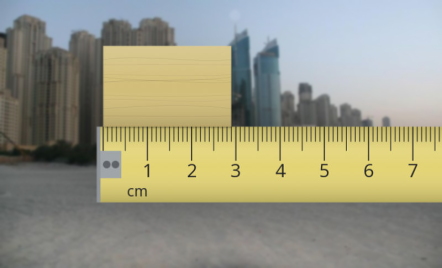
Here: 2.9
